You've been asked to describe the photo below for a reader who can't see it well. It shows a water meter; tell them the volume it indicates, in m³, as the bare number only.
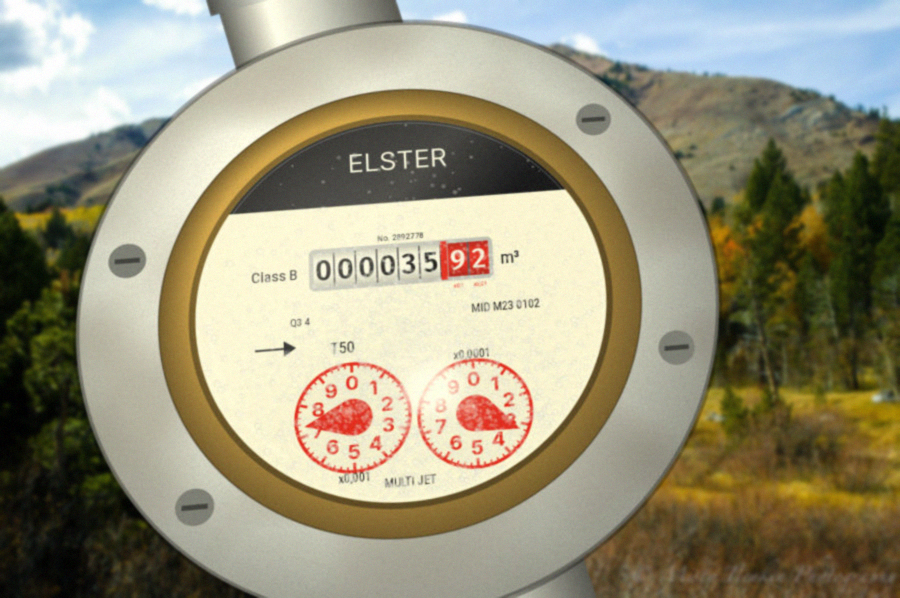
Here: 35.9273
